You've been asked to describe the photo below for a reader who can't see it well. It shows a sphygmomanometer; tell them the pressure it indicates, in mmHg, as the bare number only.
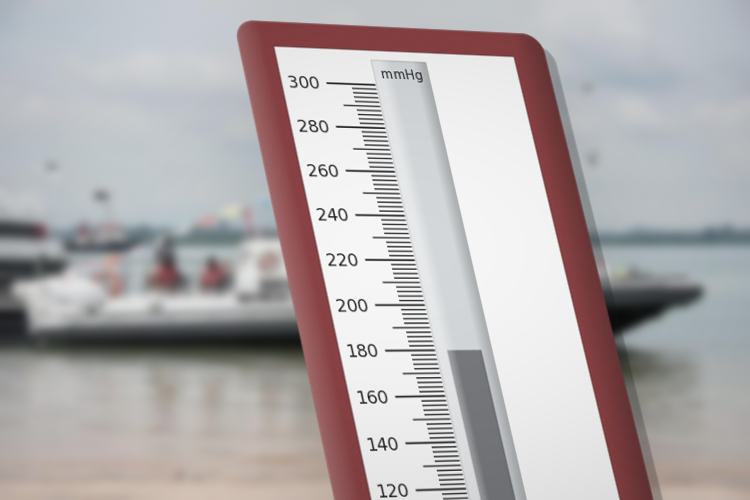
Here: 180
